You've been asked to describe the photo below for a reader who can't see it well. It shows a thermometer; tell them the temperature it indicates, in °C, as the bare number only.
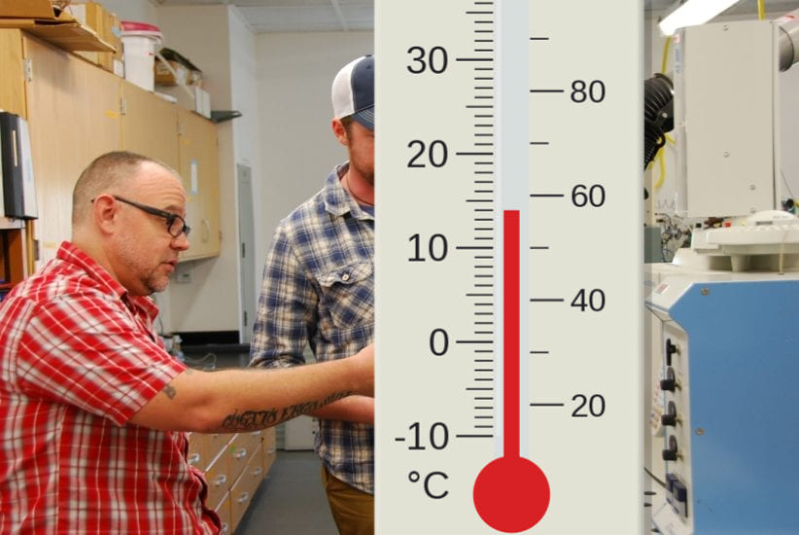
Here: 14
